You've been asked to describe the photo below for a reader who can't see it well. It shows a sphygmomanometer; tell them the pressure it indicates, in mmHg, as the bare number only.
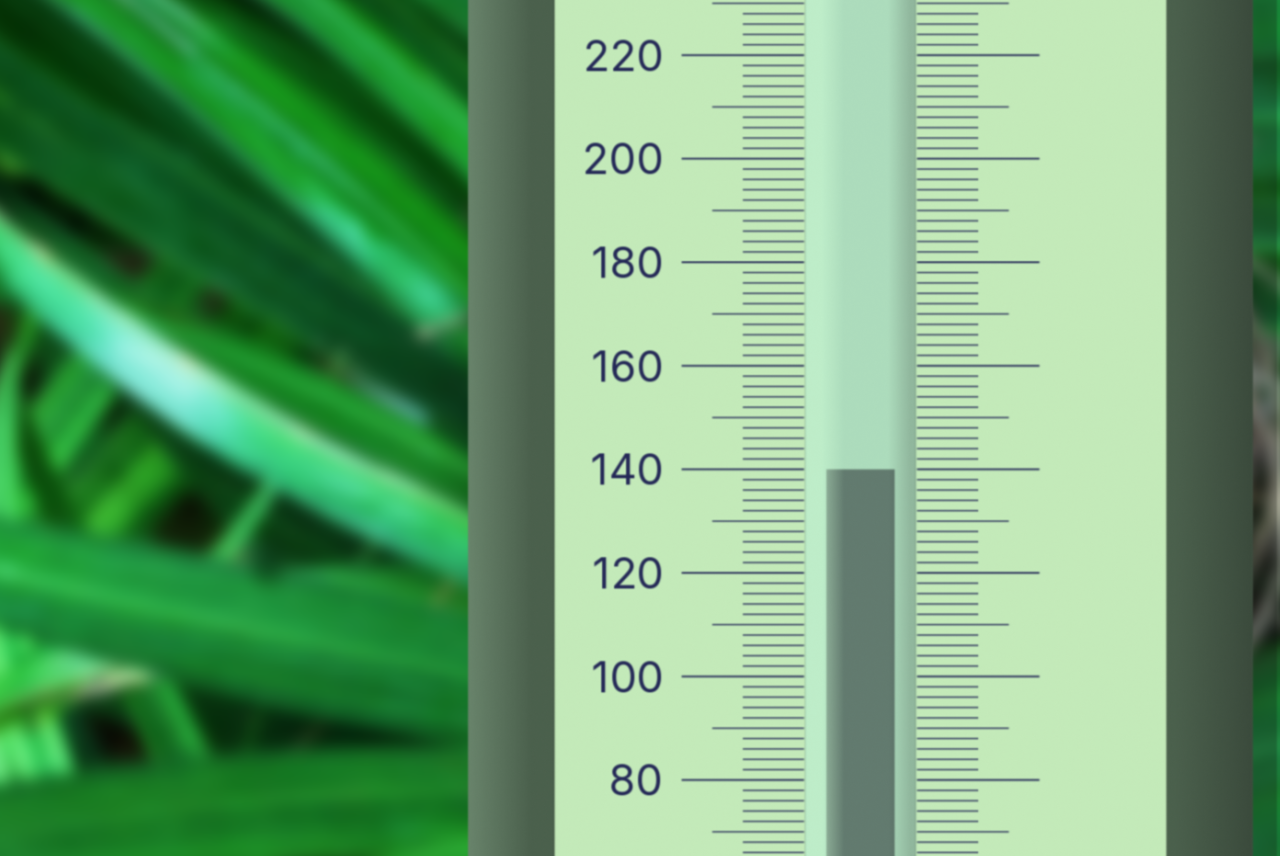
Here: 140
